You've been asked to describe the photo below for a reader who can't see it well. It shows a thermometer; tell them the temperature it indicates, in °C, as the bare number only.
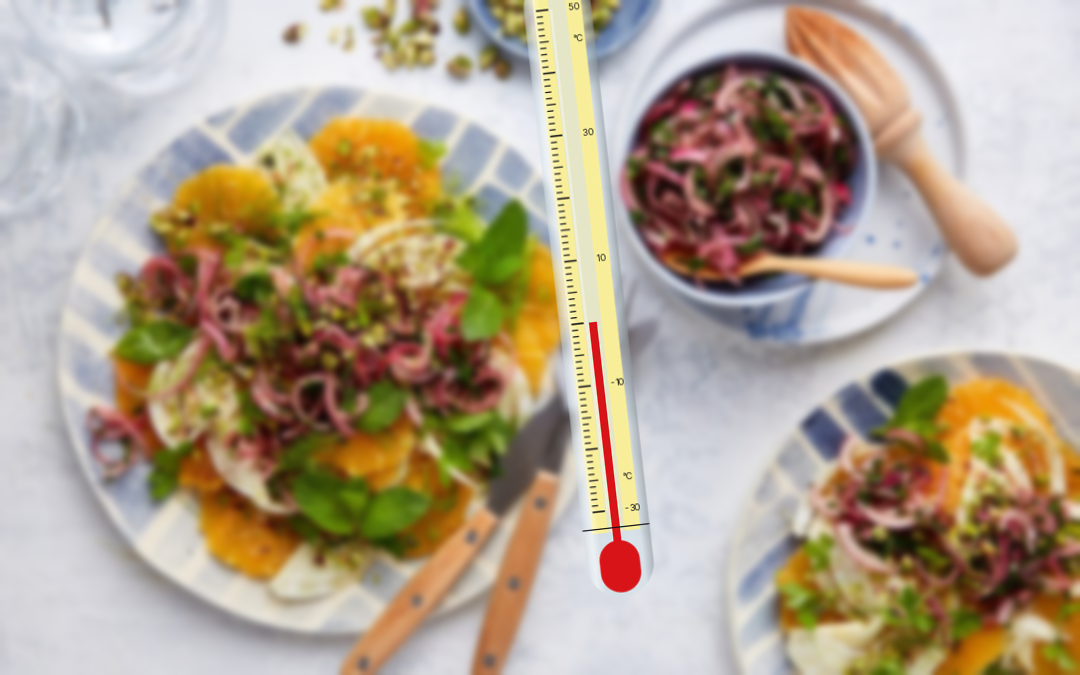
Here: 0
